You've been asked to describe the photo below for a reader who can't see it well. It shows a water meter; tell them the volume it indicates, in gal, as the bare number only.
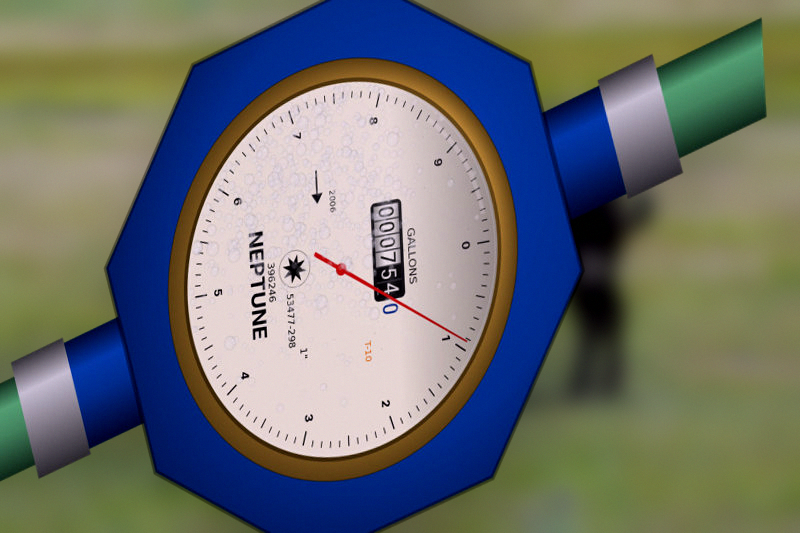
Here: 7540.9
